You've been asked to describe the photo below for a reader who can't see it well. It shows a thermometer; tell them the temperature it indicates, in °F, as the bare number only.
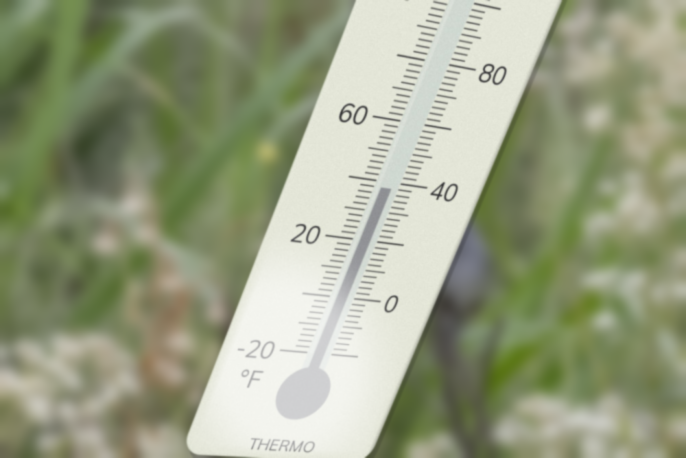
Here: 38
